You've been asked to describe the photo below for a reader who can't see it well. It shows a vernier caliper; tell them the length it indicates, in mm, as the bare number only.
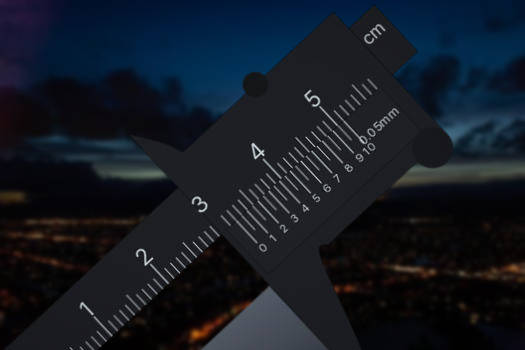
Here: 32.0
